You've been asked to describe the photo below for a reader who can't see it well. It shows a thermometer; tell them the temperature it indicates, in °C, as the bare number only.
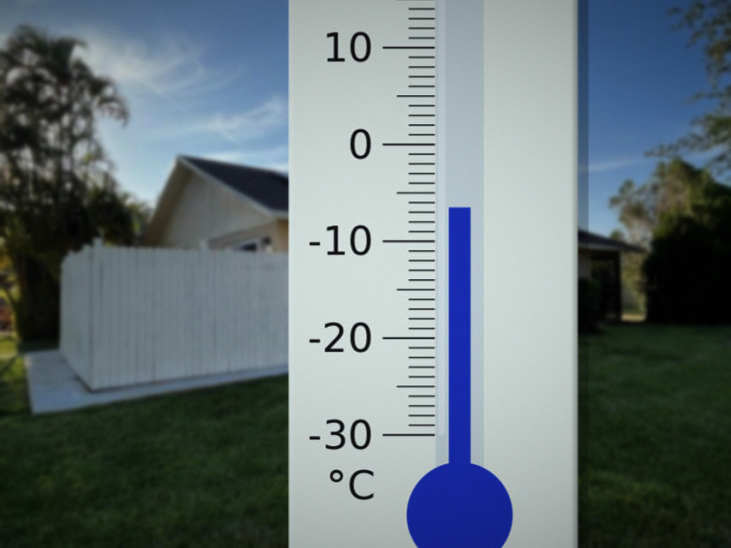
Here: -6.5
